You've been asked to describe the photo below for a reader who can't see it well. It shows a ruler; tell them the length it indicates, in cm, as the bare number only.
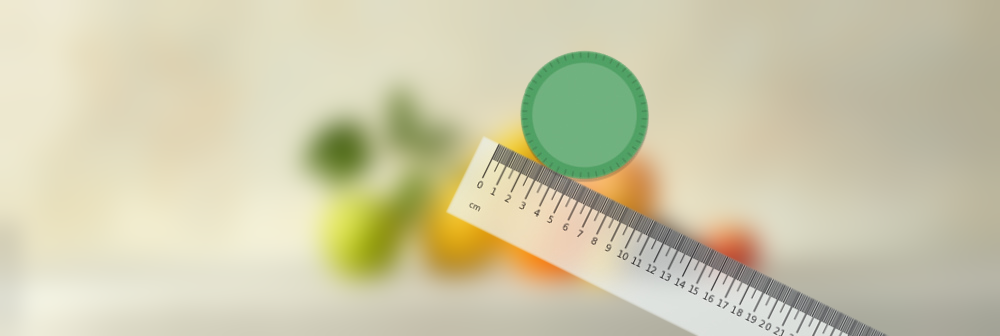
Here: 8
